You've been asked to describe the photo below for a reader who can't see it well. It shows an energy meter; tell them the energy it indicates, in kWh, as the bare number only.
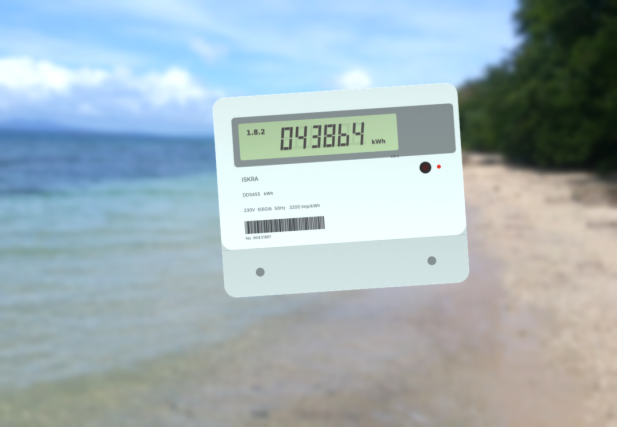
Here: 43864
